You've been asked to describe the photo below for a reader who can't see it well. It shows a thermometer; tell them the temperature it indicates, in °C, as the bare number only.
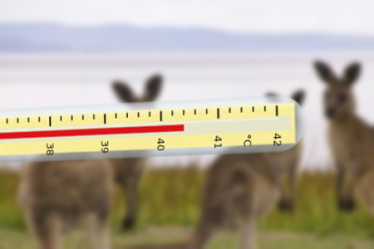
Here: 40.4
